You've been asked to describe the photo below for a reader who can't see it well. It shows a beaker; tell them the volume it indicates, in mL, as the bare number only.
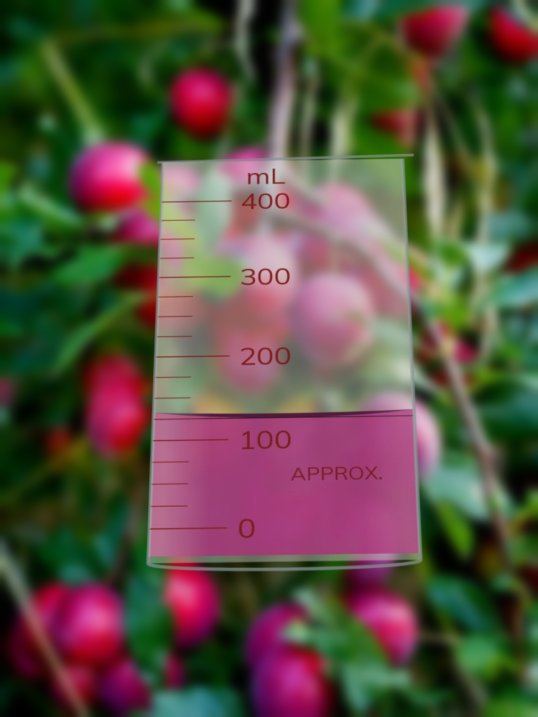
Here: 125
